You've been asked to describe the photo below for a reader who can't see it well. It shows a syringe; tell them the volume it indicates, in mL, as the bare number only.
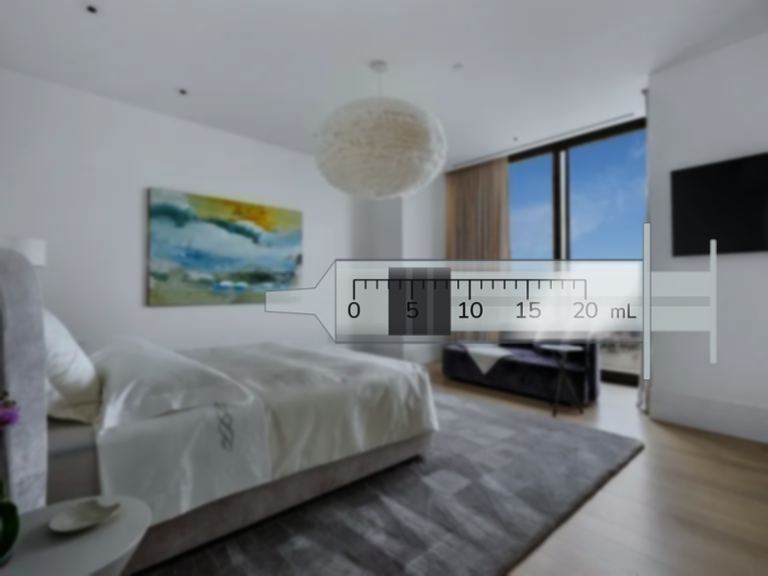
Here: 3
